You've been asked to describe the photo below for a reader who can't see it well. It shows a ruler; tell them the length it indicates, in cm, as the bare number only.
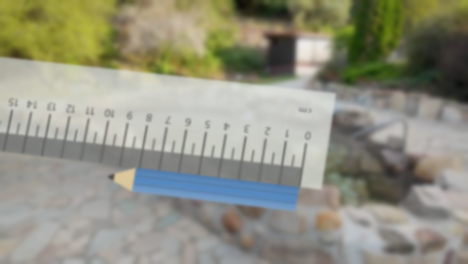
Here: 9.5
